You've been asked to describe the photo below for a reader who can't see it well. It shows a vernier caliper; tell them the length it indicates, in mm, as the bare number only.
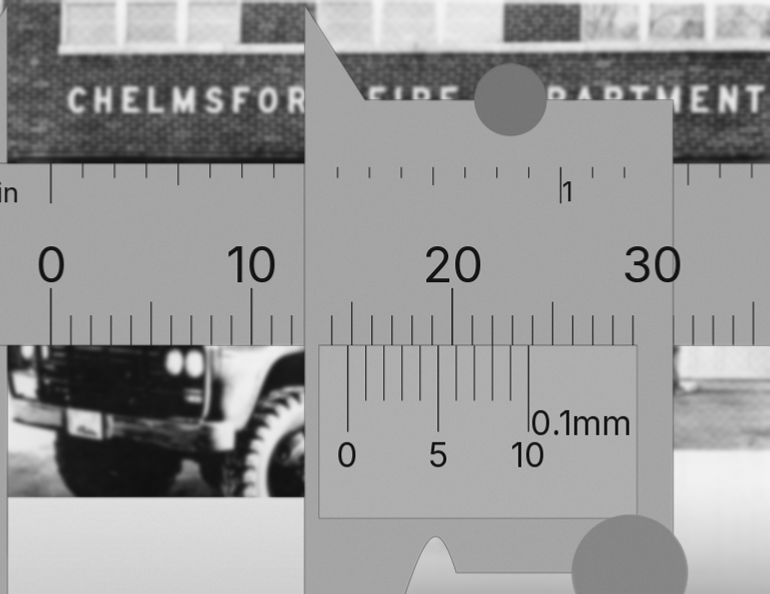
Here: 14.8
